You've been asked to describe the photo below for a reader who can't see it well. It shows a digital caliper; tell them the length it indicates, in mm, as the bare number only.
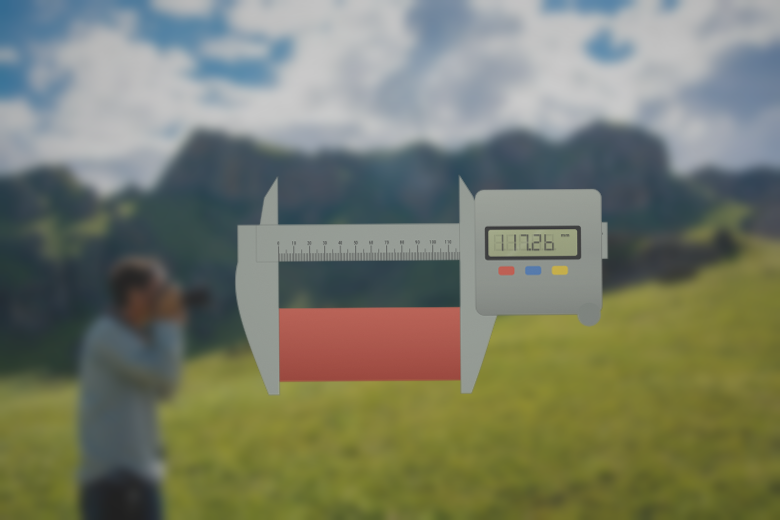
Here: 117.26
